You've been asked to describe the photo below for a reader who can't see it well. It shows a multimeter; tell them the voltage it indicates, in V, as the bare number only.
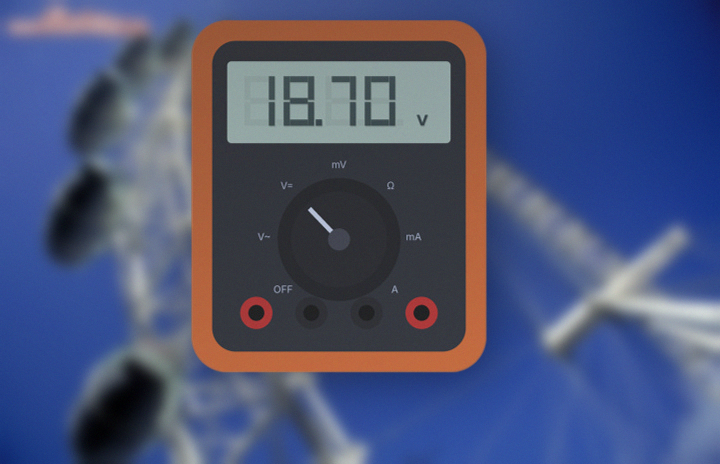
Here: 18.70
